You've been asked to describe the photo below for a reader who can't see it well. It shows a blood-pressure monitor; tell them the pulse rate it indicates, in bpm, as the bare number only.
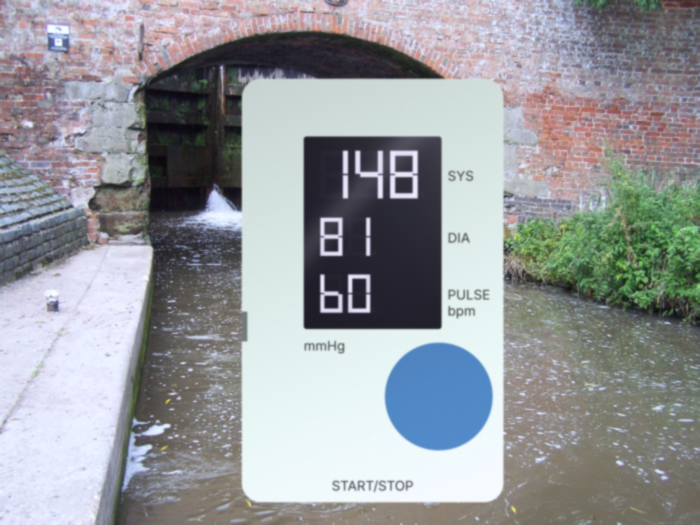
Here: 60
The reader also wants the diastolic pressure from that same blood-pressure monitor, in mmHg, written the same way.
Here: 81
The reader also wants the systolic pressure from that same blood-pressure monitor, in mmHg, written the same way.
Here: 148
